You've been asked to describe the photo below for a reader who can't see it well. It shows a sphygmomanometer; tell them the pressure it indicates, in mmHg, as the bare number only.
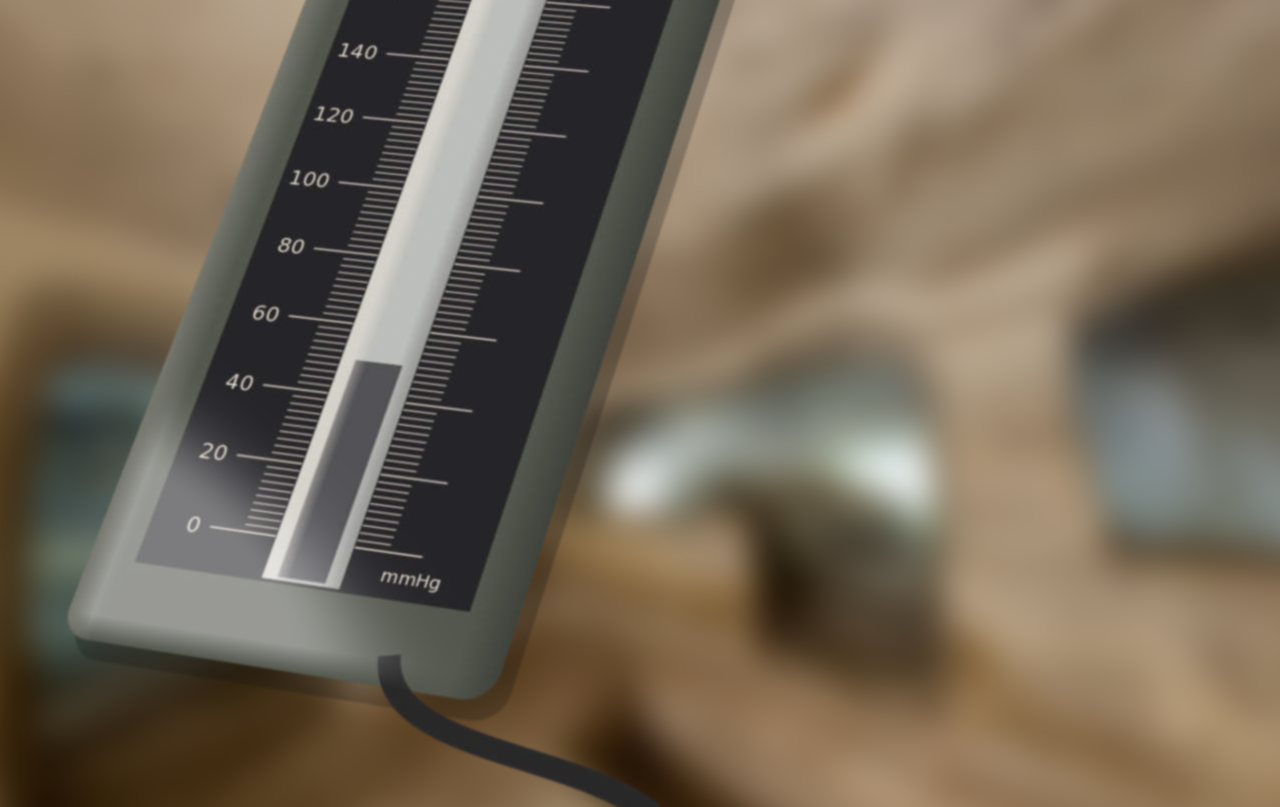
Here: 50
